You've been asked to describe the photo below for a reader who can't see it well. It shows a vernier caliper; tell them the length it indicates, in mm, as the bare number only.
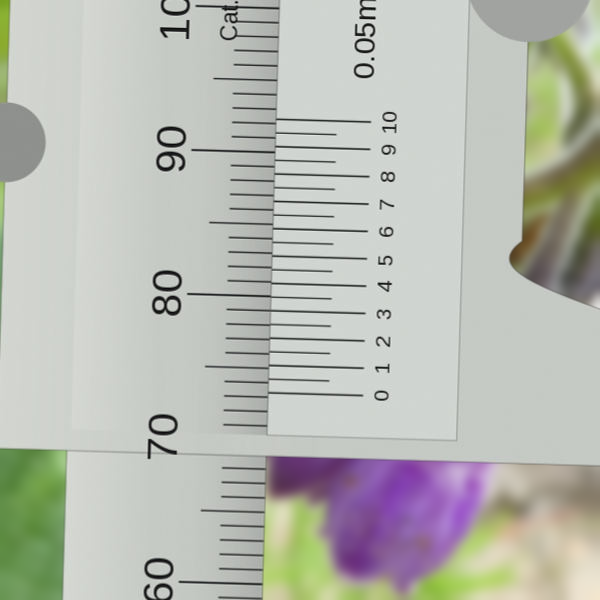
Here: 73.3
